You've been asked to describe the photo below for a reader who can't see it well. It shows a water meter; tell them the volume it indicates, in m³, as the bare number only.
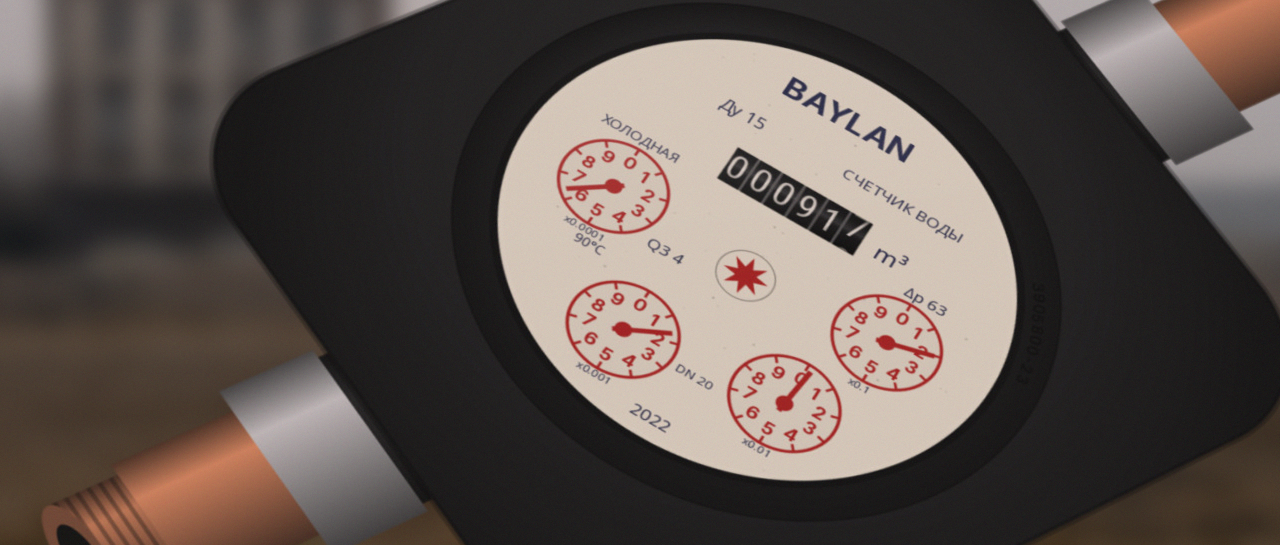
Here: 917.2016
